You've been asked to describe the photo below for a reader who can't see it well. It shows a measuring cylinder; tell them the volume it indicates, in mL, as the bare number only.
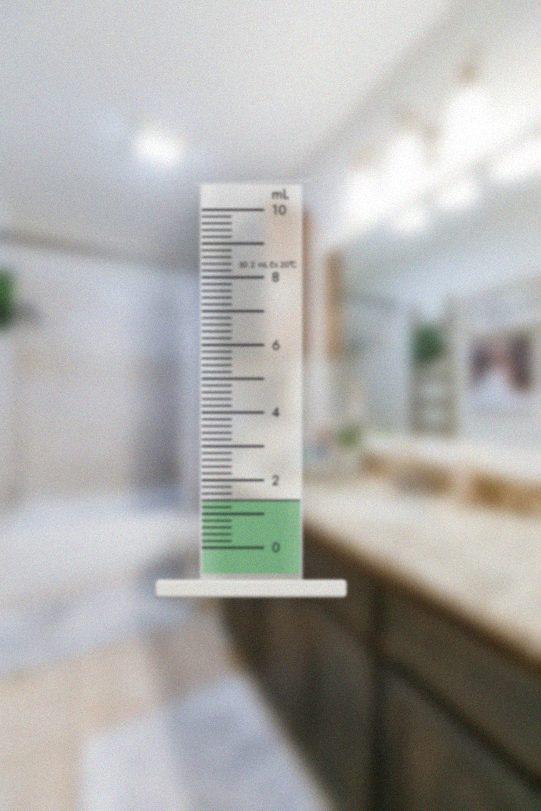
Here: 1.4
